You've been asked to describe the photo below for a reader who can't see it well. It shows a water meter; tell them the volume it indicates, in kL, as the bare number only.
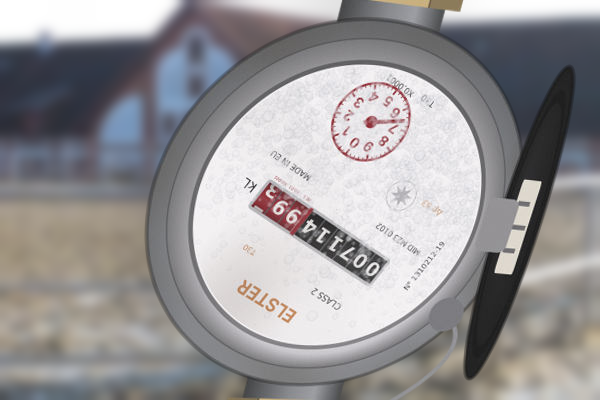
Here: 7114.9926
